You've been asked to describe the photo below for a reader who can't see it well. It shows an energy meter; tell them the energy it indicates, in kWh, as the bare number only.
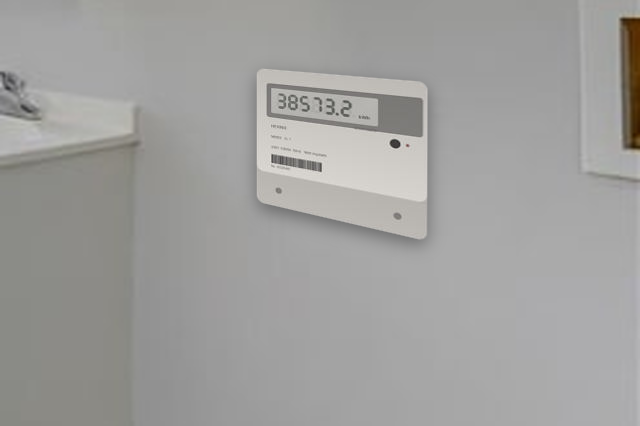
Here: 38573.2
